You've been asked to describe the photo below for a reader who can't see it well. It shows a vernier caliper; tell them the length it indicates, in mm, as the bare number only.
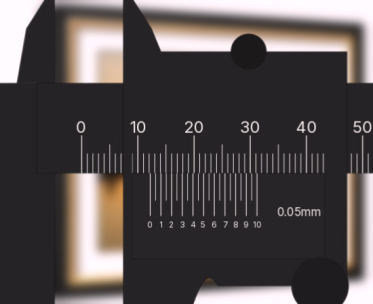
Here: 12.2
